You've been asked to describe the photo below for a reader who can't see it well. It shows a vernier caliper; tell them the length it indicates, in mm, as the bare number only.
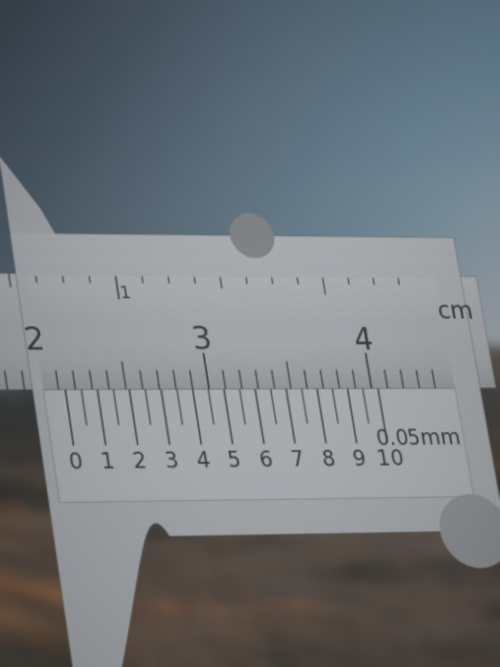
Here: 21.4
